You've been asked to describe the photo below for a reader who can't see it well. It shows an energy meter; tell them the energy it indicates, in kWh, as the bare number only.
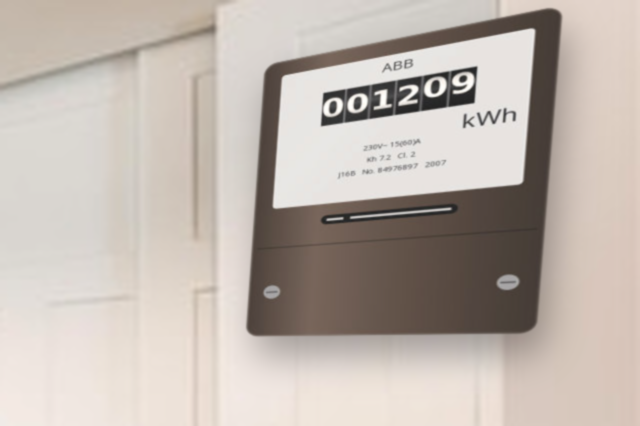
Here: 1209
